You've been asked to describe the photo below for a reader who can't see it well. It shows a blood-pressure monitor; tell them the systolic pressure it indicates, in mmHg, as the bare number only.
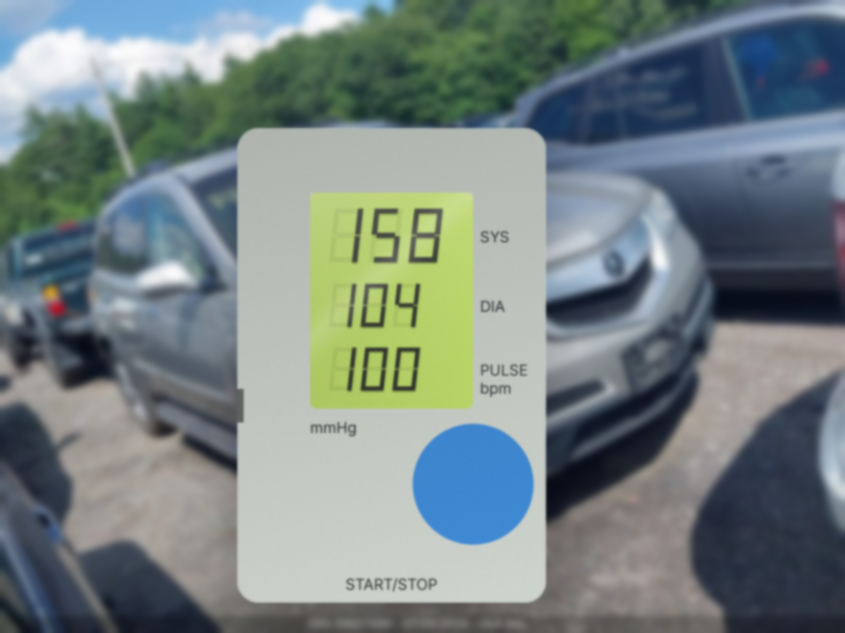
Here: 158
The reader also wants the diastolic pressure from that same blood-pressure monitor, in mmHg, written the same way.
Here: 104
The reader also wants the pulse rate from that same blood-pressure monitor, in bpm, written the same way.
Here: 100
